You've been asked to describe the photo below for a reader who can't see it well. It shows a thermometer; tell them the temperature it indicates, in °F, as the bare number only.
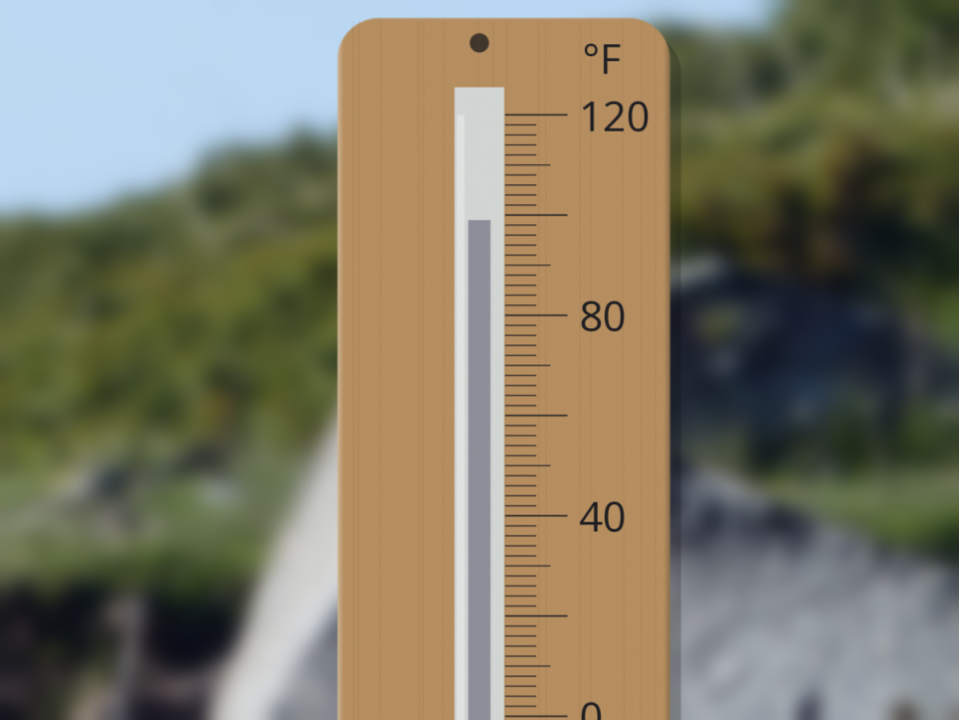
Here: 99
